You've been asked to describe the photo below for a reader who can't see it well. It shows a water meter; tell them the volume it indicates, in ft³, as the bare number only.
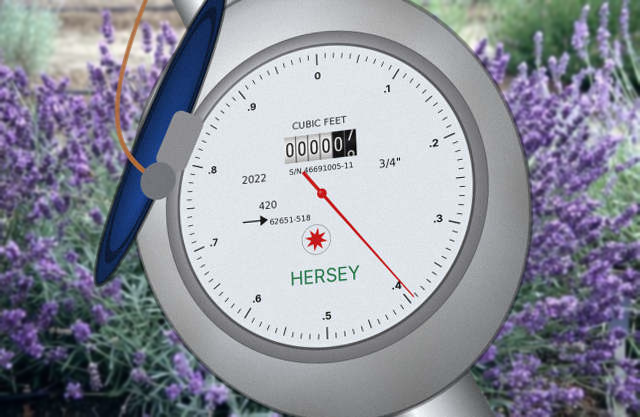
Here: 7.39
